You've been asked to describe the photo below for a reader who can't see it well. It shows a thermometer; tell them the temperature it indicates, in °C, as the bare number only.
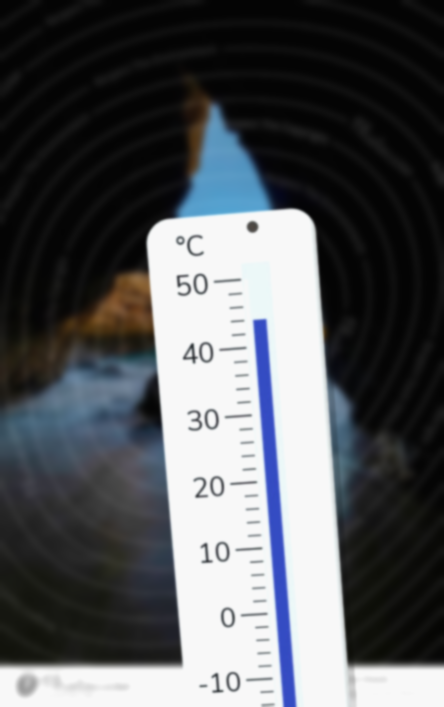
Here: 44
